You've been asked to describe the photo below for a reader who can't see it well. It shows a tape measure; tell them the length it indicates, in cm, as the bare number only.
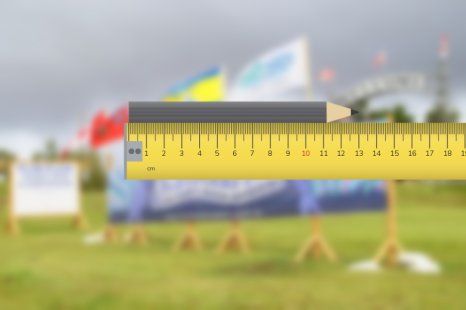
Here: 13
